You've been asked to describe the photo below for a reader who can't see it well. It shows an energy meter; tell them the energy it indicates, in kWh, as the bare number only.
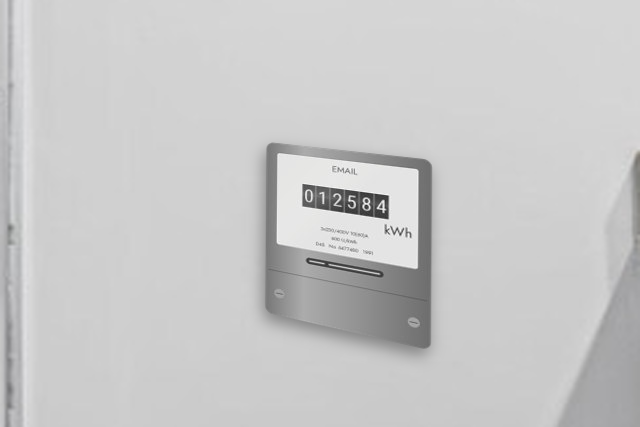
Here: 12584
